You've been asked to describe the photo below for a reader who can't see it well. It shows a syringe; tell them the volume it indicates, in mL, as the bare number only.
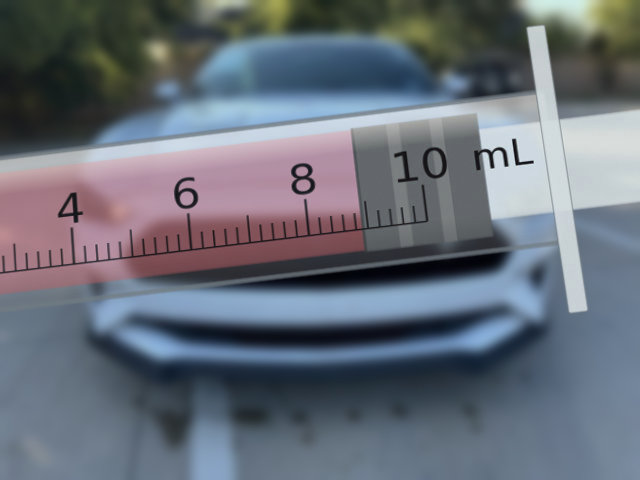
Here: 8.9
